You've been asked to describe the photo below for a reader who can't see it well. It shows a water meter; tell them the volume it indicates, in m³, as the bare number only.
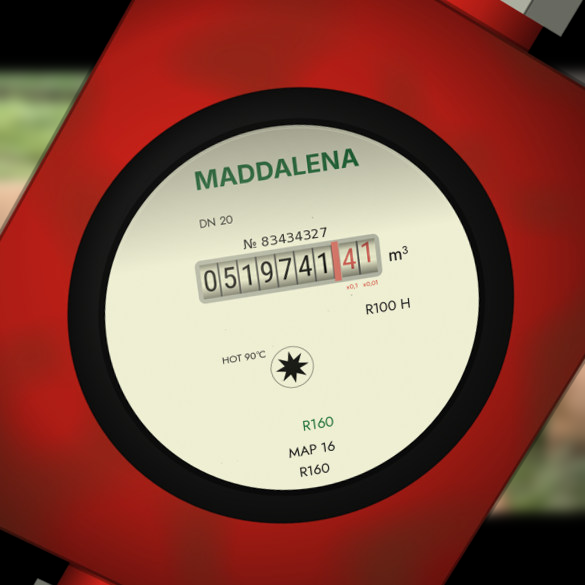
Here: 519741.41
